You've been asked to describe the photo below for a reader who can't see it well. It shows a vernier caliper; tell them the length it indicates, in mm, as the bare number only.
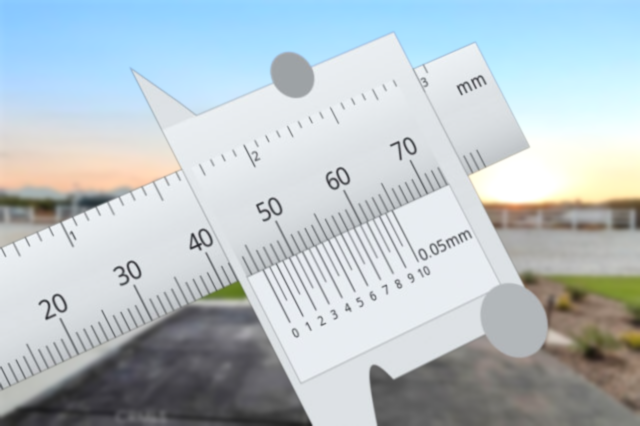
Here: 45.6
